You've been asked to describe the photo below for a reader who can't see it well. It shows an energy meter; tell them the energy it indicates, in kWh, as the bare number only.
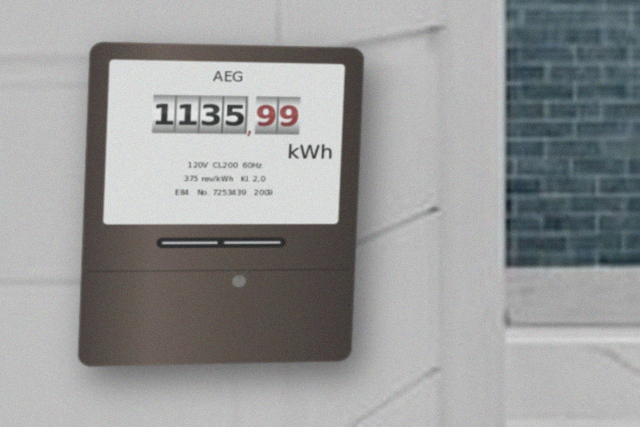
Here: 1135.99
